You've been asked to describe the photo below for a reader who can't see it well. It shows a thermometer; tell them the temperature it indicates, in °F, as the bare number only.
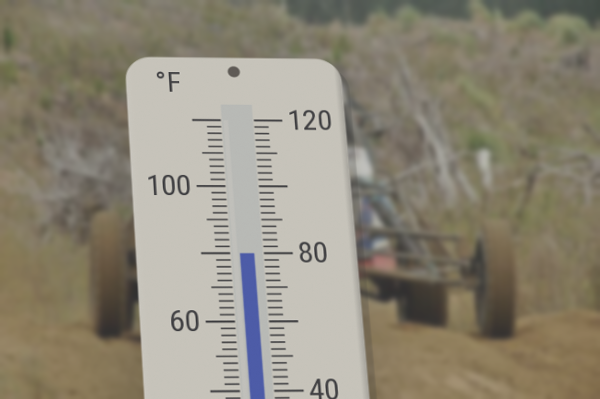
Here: 80
